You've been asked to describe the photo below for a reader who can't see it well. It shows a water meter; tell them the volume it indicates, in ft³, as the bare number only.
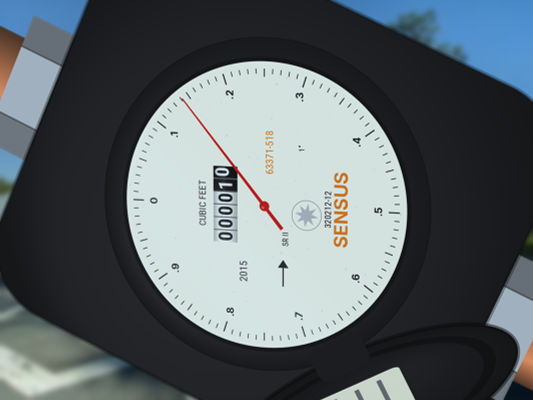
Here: 10.14
